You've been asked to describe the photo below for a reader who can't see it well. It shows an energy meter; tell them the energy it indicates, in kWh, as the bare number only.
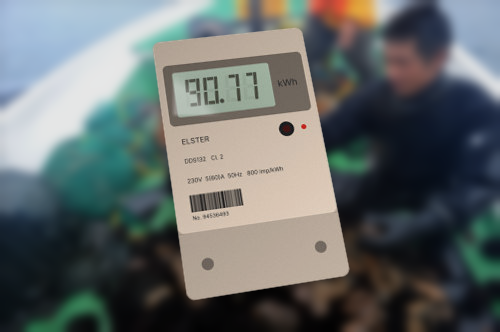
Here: 90.77
